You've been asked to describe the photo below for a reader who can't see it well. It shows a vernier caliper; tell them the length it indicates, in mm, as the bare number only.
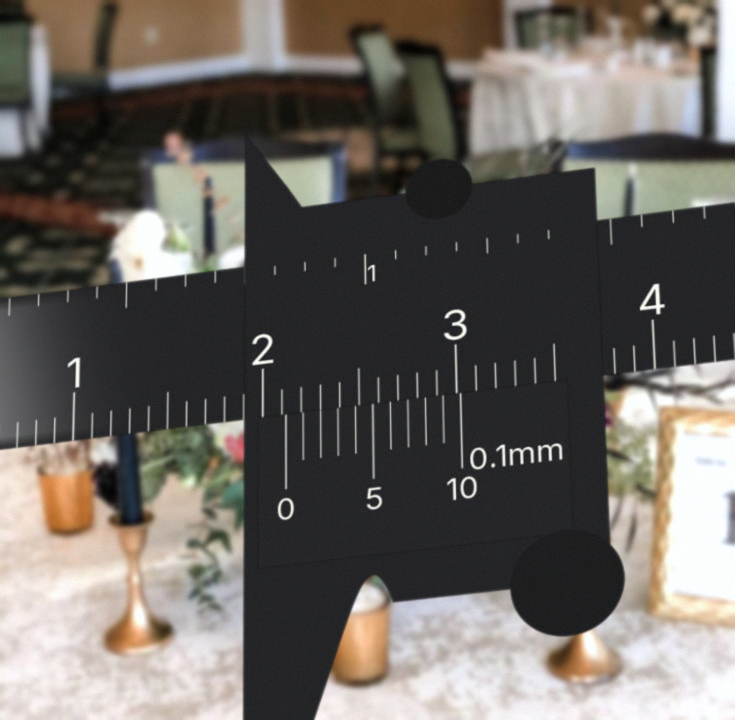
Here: 21.2
